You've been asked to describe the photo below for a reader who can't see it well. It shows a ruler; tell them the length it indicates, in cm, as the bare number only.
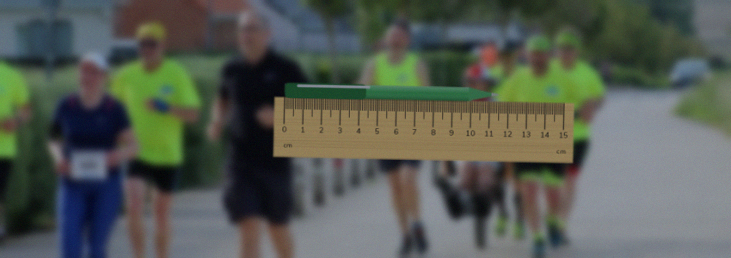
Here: 11.5
